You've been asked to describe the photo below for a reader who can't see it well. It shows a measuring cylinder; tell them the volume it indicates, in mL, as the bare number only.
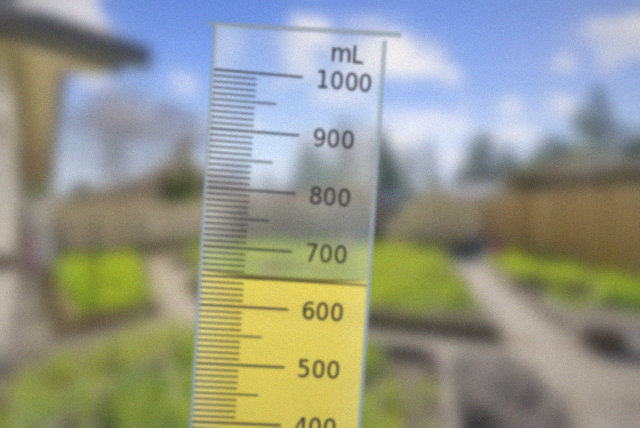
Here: 650
